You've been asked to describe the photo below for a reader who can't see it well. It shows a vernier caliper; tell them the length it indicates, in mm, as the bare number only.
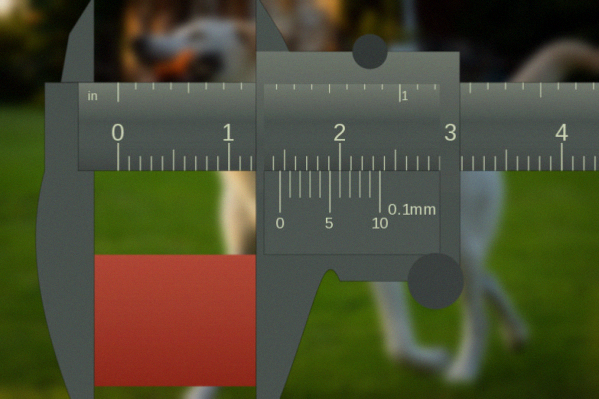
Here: 14.6
